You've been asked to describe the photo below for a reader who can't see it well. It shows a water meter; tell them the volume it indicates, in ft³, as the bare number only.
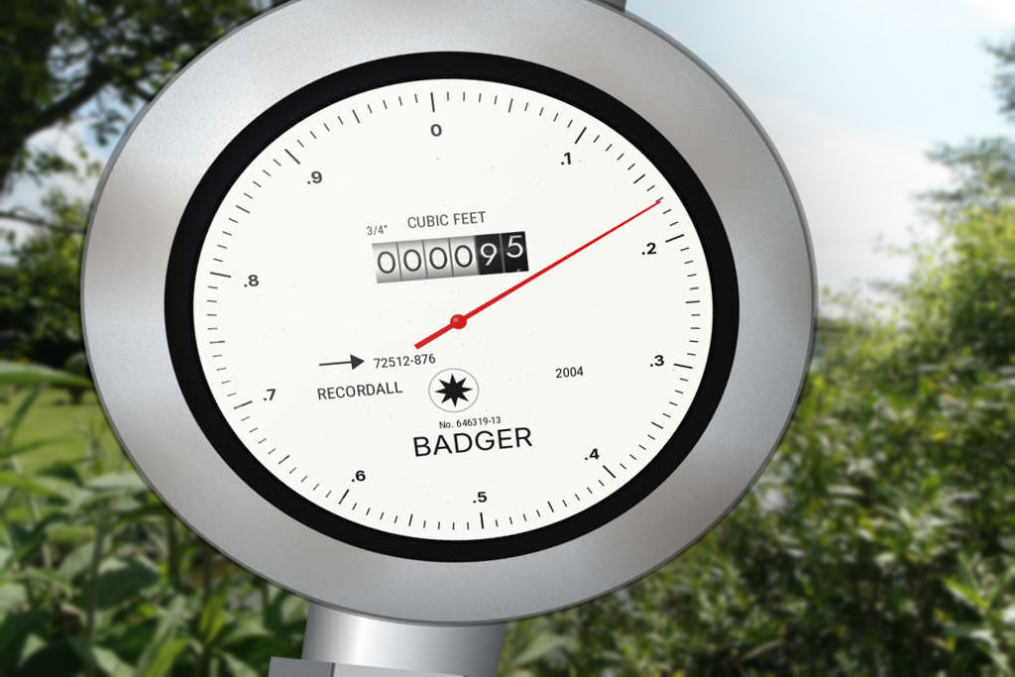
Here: 95.17
